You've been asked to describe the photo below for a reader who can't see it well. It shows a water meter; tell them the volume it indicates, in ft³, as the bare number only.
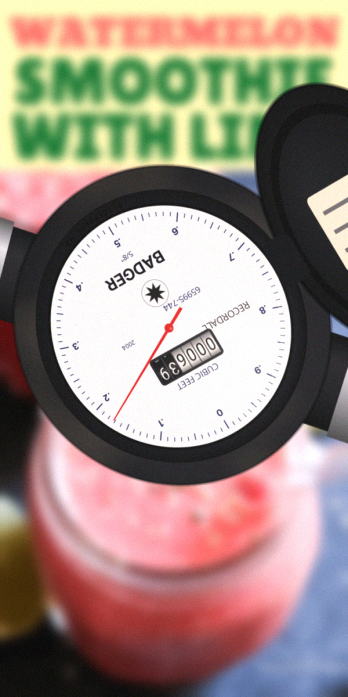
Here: 639.17
